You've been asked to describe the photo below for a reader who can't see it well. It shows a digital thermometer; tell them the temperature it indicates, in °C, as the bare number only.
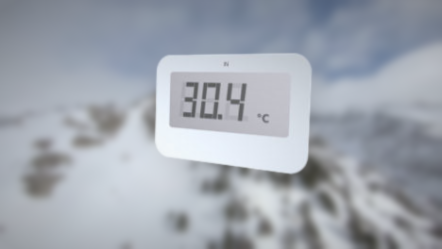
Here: 30.4
